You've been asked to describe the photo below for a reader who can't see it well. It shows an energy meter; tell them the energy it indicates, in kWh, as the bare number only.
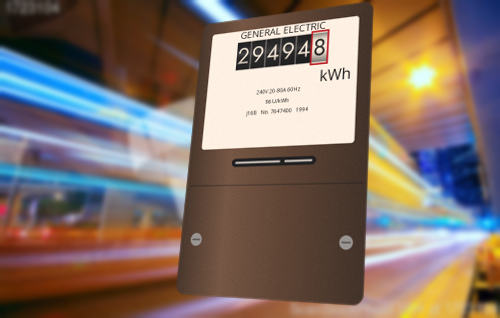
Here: 29494.8
